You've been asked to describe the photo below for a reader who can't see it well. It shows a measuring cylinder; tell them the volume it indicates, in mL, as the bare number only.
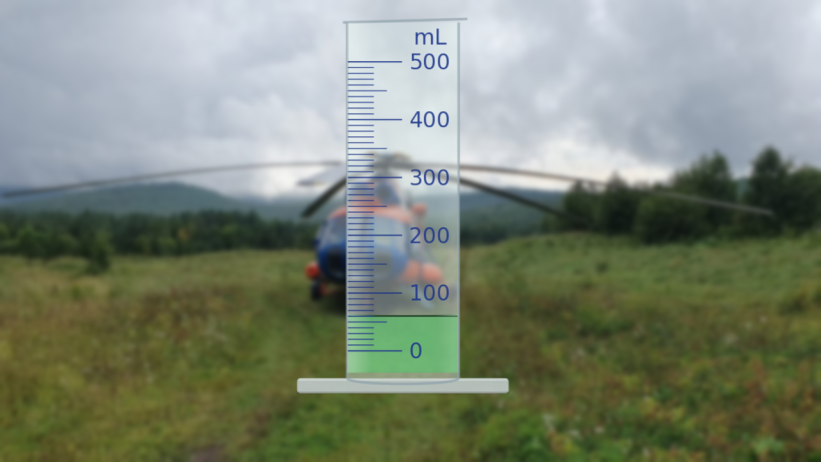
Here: 60
